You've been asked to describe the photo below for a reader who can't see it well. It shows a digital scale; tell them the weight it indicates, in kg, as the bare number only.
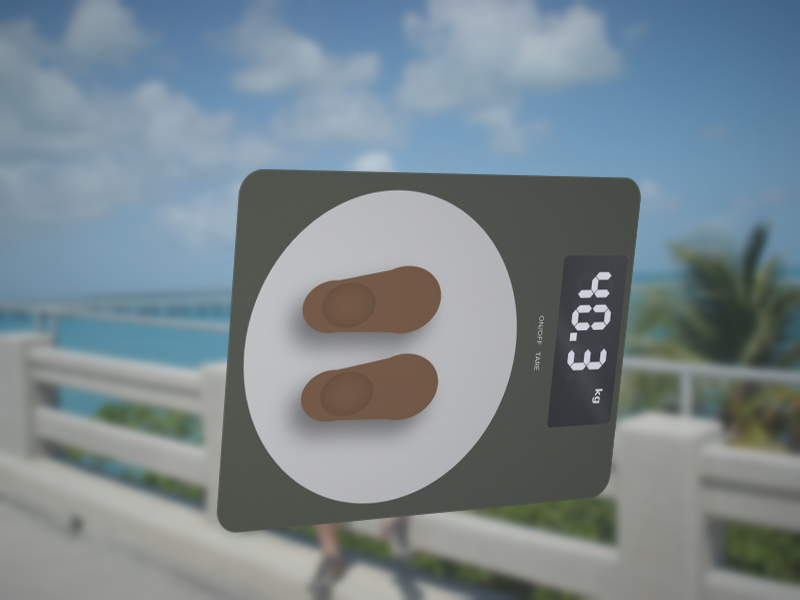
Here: 40.3
